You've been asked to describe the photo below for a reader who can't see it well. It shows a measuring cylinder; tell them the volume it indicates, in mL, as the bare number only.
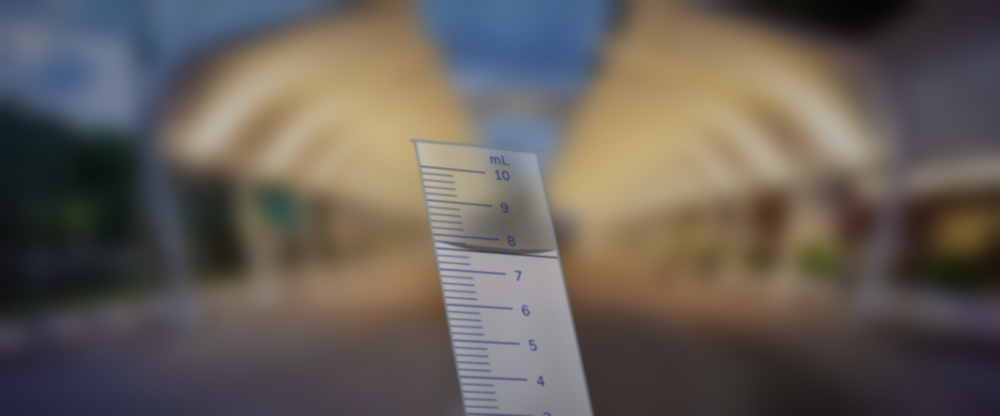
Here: 7.6
